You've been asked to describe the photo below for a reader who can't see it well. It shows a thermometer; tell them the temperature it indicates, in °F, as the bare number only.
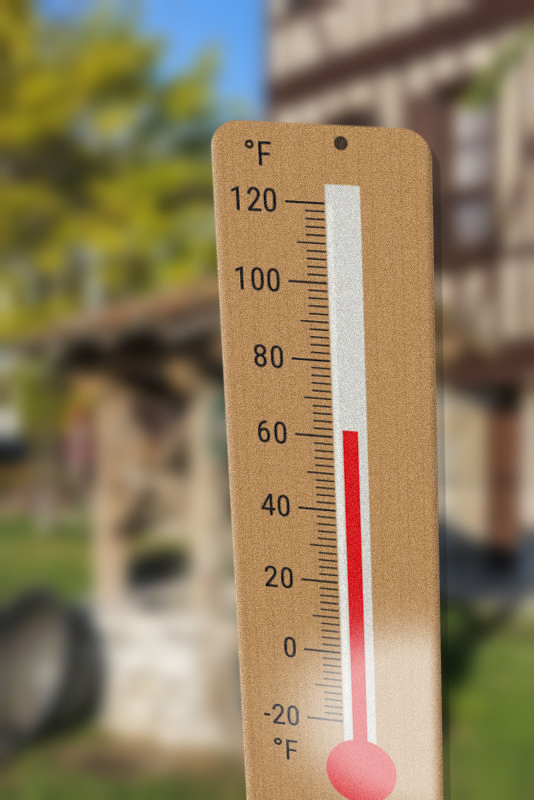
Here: 62
